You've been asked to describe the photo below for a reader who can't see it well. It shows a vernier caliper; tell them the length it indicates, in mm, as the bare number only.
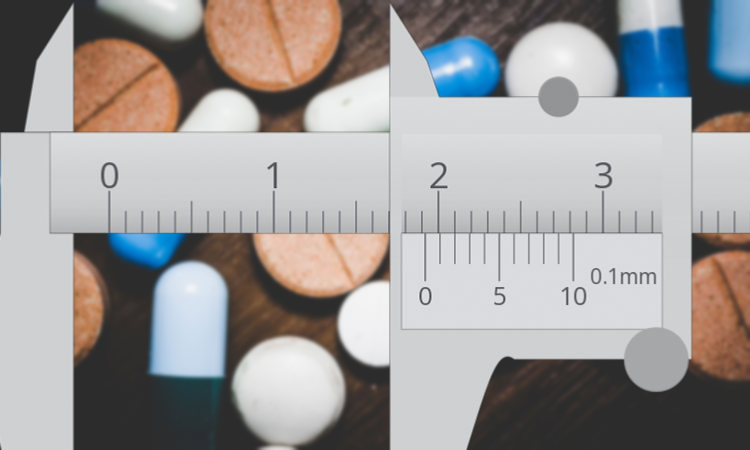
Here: 19.2
